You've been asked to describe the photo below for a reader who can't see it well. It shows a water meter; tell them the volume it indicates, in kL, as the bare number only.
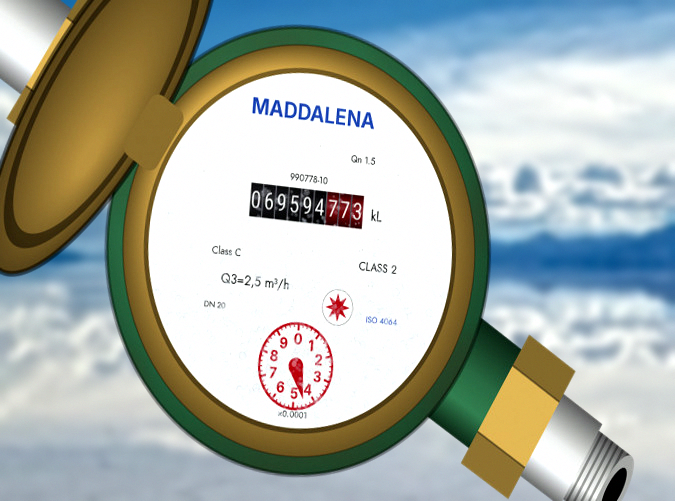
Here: 69594.7734
